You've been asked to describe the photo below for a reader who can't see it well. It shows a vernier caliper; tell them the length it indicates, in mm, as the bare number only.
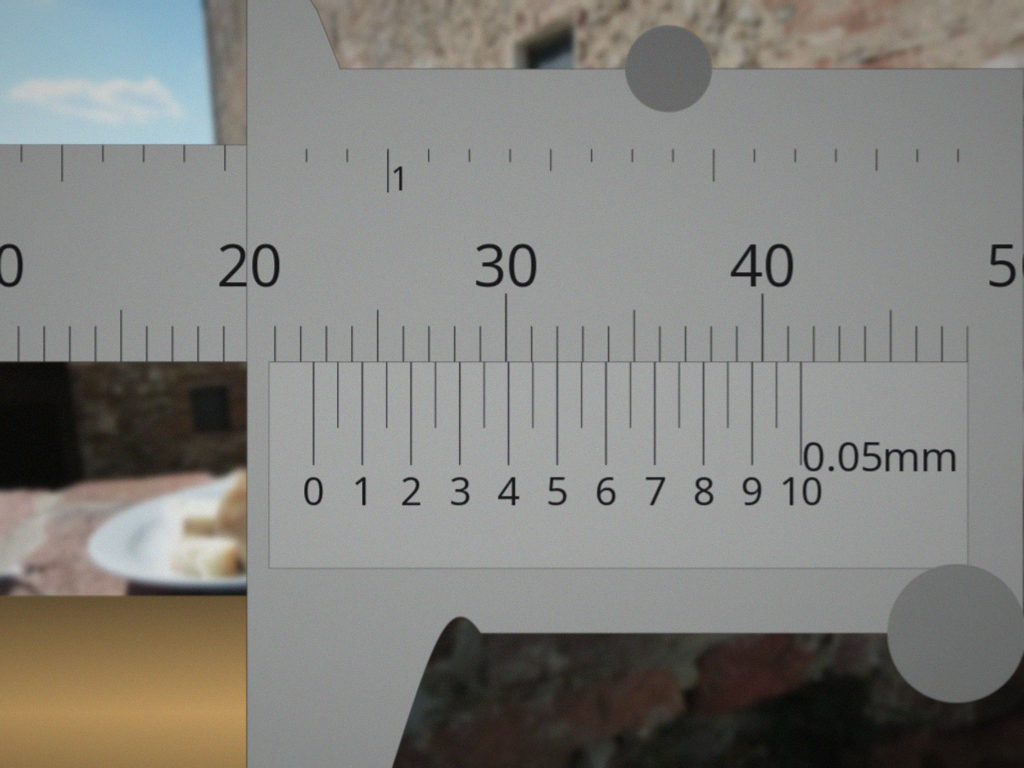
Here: 22.5
